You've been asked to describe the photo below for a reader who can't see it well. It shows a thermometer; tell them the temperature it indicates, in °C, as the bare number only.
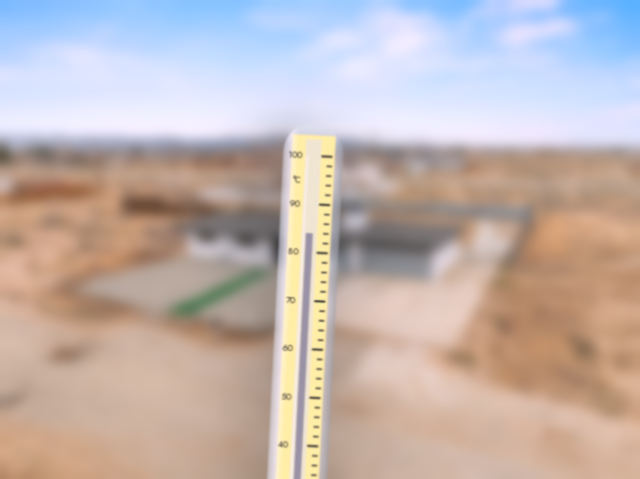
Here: 84
